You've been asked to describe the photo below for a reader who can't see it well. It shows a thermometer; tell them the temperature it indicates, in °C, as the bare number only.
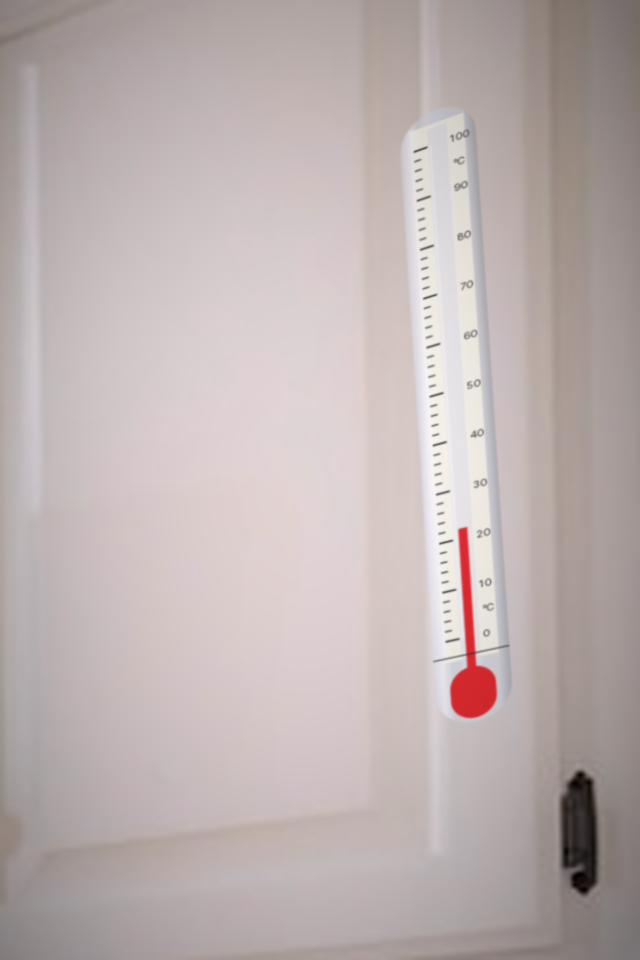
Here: 22
